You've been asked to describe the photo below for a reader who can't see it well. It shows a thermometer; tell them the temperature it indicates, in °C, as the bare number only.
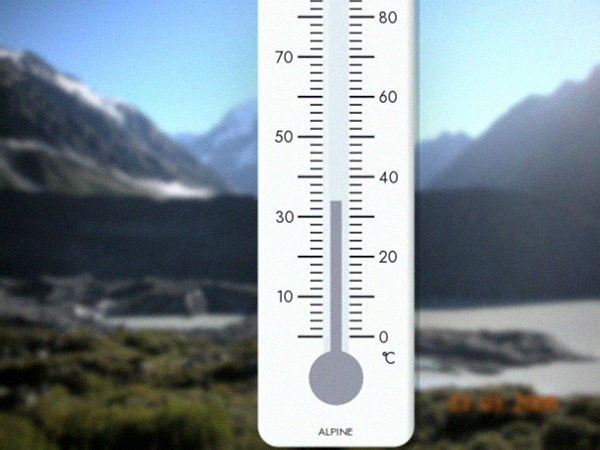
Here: 34
